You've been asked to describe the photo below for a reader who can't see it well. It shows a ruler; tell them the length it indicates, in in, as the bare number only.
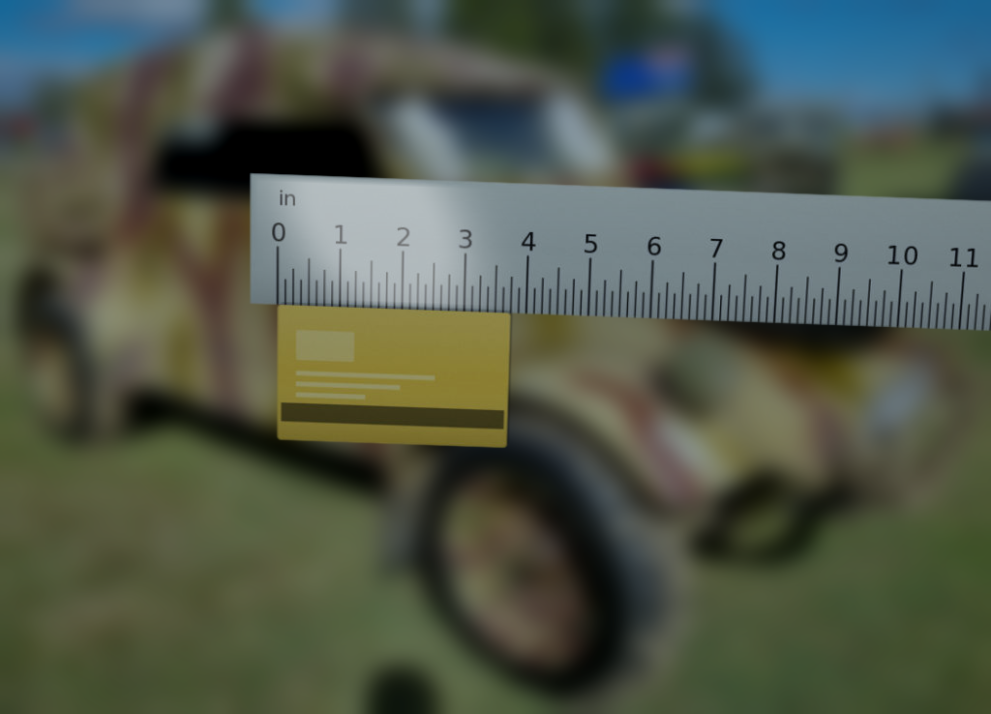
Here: 3.75
